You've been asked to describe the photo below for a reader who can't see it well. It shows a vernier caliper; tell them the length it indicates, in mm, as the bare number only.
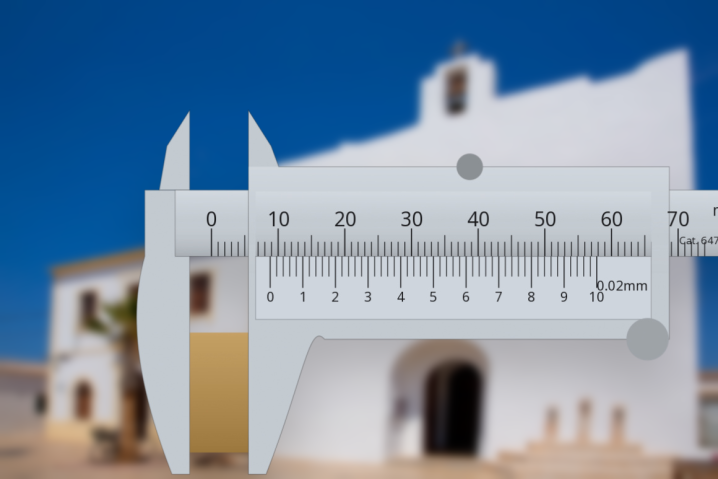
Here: 8.8
